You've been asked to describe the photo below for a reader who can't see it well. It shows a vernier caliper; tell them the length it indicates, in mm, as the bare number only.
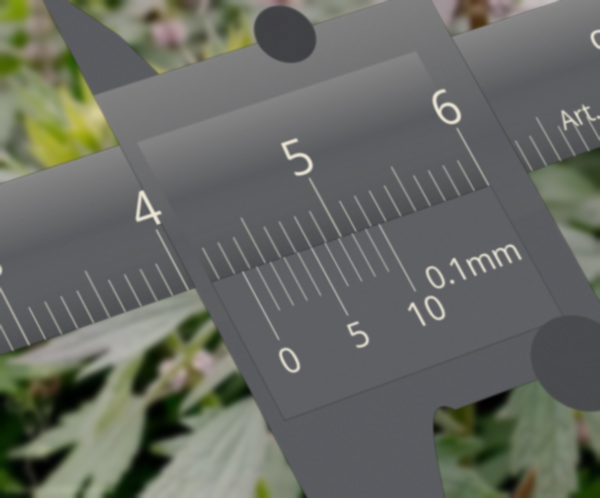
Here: 43.5
